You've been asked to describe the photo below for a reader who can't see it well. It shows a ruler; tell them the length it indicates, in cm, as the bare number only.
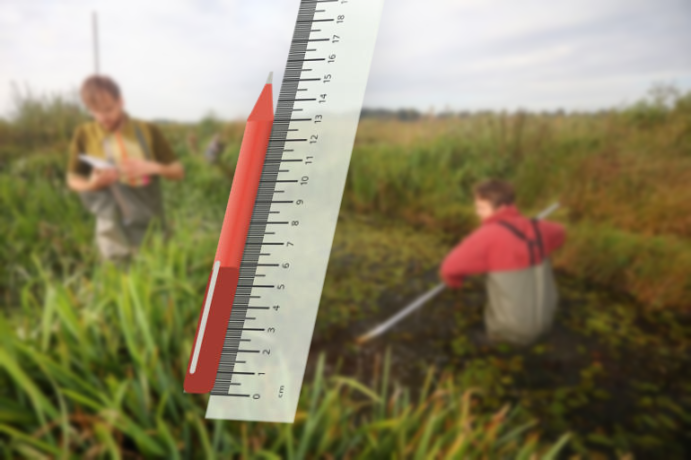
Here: 15.5
